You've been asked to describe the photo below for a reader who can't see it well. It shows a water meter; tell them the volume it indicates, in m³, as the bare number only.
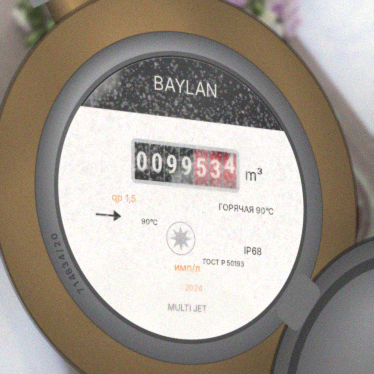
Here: 99.534
